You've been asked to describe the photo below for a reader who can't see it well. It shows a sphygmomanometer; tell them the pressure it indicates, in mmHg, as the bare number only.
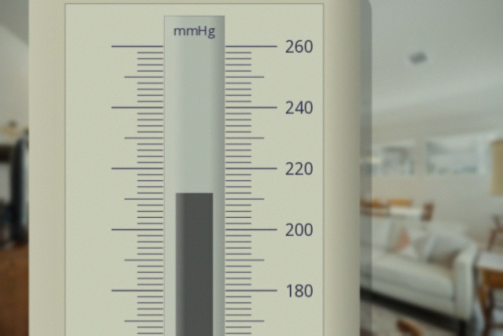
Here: 212
